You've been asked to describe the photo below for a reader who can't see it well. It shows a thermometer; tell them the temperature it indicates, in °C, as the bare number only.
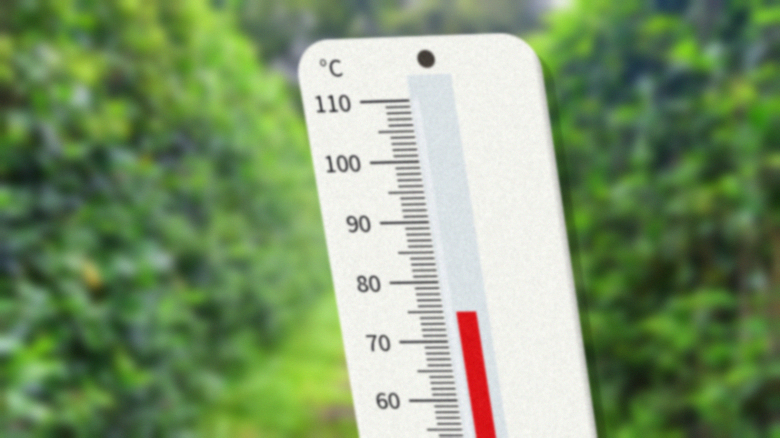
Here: 75
